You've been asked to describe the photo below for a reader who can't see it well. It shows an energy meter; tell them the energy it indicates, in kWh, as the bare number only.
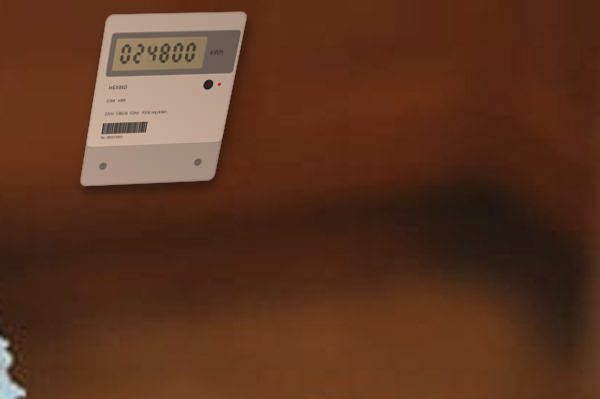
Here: 24800
